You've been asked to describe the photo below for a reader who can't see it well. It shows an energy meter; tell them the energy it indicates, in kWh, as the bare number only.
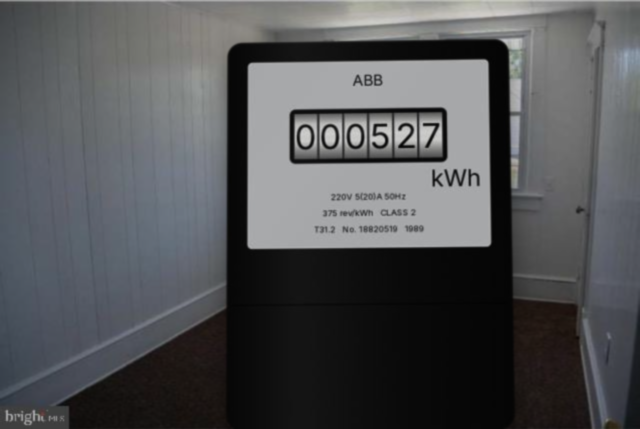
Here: 527
